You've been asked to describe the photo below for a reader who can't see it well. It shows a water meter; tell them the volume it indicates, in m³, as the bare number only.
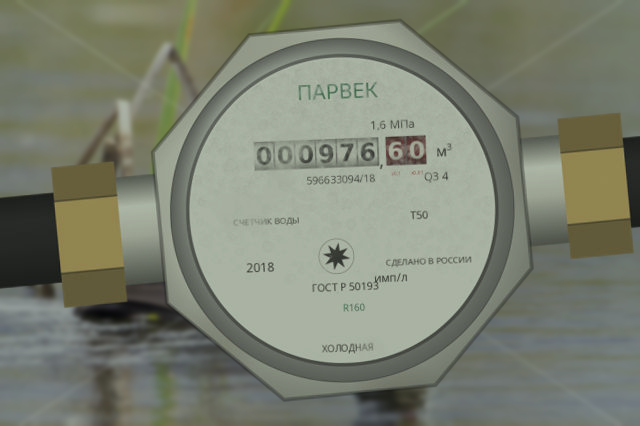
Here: 976.60
